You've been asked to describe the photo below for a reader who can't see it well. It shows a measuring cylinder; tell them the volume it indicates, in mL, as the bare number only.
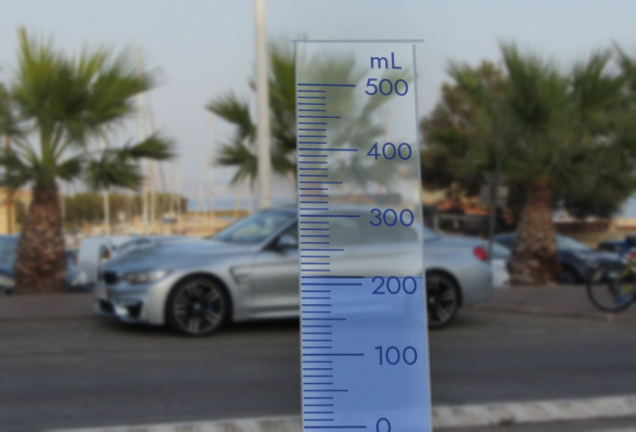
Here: 210
